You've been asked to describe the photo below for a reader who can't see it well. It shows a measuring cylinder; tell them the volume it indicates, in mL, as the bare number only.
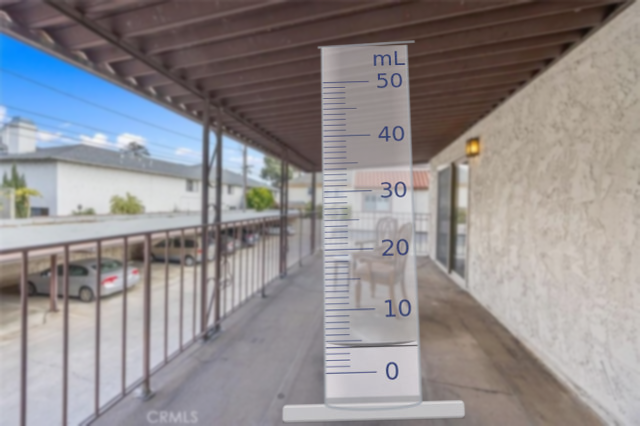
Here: 4
